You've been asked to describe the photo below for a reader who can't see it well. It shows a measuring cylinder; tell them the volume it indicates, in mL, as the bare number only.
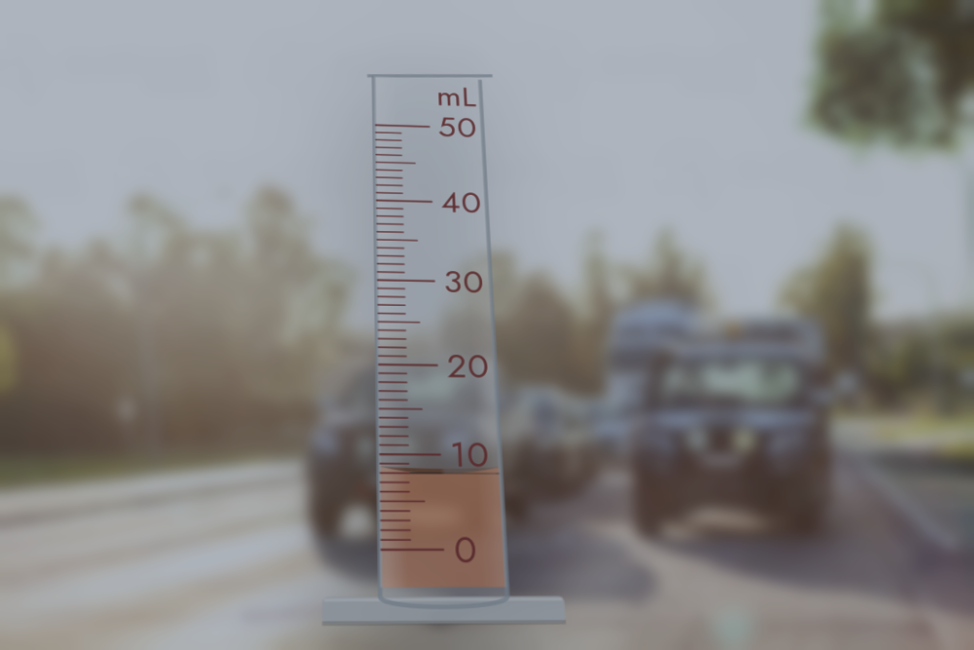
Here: 8
